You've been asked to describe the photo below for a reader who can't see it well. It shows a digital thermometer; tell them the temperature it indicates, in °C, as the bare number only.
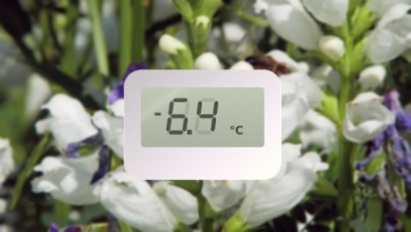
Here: -6.4
